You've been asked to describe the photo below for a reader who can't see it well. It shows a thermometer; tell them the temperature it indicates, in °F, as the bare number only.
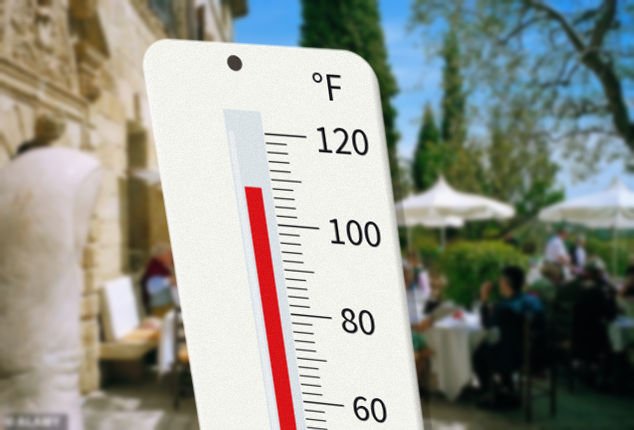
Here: 108
